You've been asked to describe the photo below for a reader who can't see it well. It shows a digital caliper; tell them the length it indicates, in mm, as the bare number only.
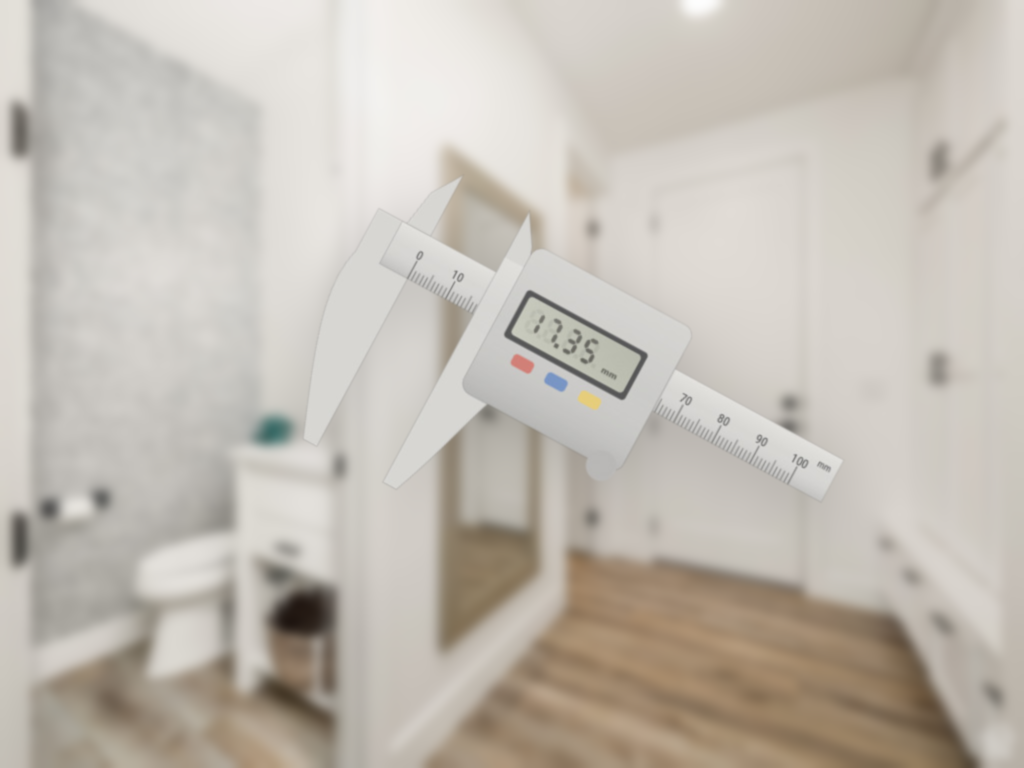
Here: 17.35
